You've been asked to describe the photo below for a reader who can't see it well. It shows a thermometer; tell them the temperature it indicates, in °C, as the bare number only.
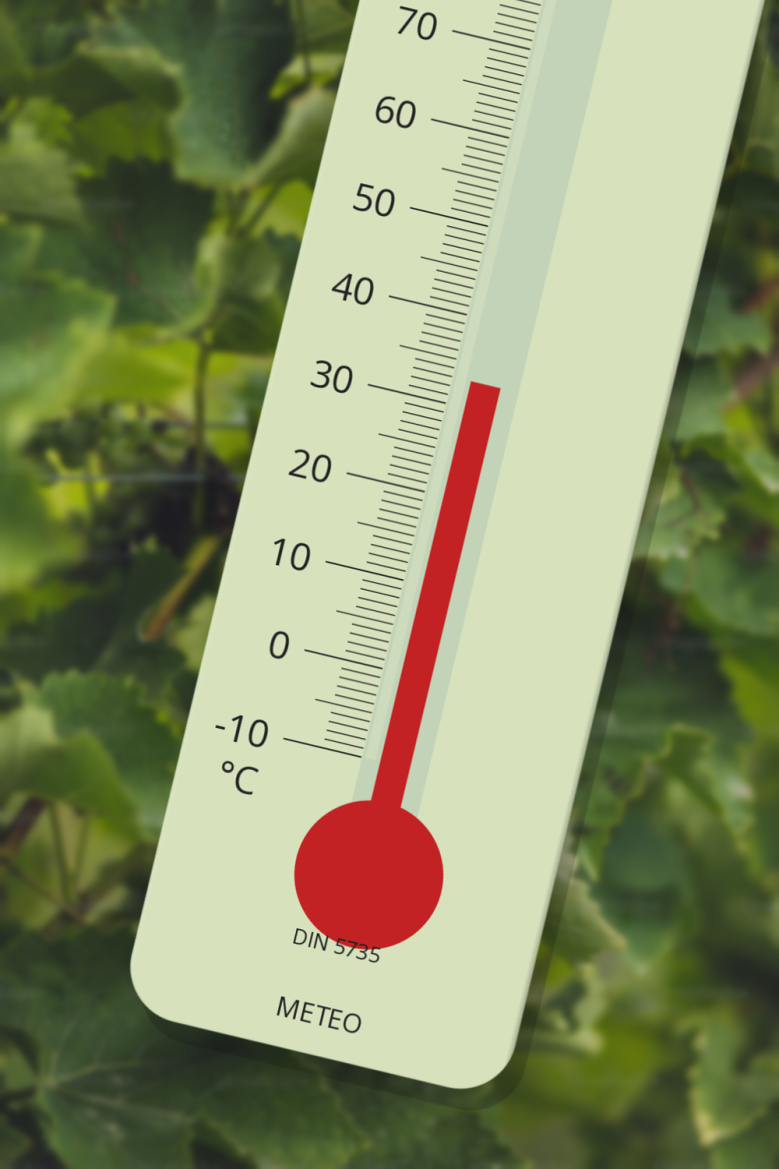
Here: 33
